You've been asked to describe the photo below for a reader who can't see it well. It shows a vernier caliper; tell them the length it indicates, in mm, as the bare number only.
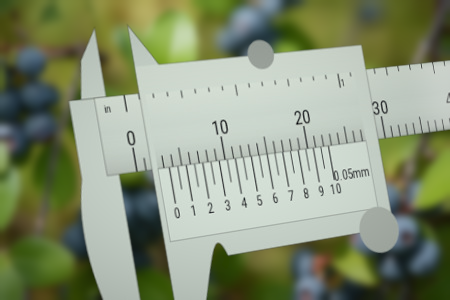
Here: 3.6
